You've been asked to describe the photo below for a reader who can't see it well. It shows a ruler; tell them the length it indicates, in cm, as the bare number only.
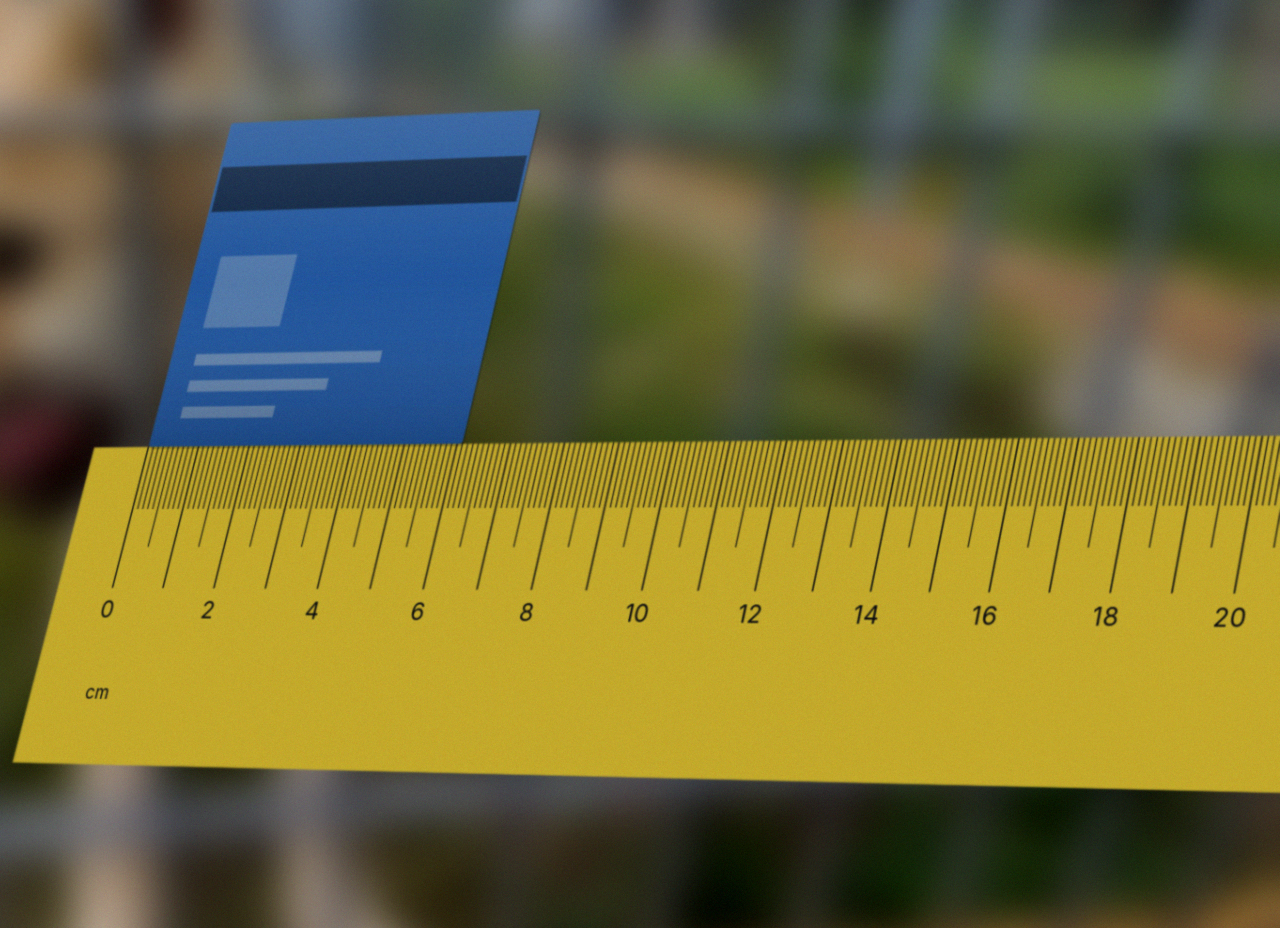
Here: 6.1
